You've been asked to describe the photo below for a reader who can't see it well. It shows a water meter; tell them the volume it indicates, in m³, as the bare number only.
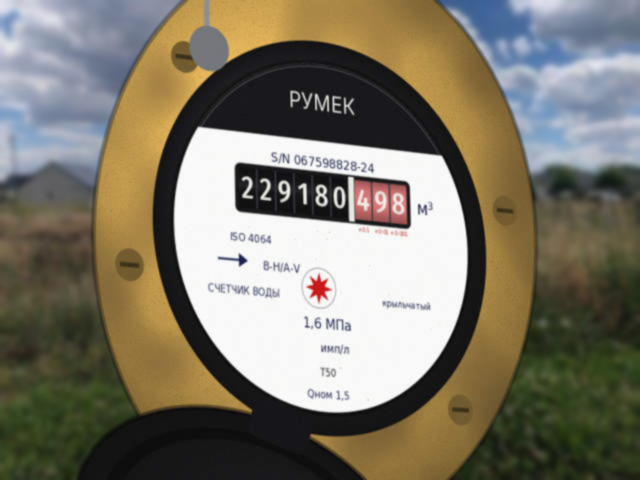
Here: 229180.498
